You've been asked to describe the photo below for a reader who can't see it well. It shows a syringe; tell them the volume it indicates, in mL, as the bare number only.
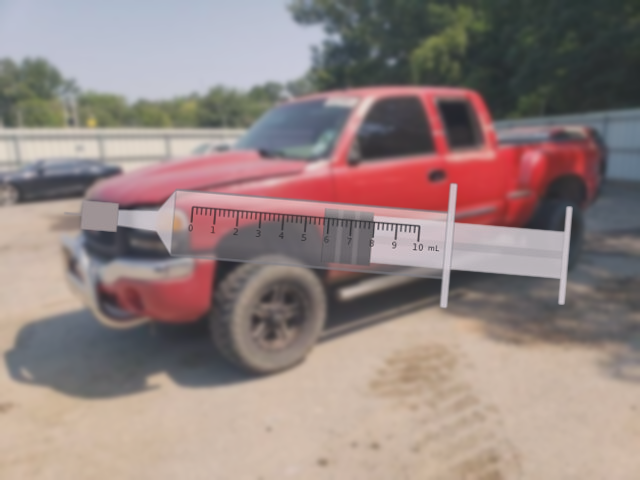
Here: 5.8
